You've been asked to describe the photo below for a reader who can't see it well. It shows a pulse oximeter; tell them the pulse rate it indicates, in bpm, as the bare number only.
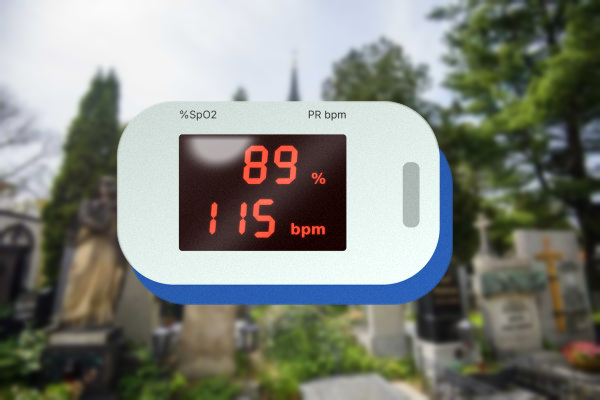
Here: 115
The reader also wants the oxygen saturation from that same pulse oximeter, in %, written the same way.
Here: 89
